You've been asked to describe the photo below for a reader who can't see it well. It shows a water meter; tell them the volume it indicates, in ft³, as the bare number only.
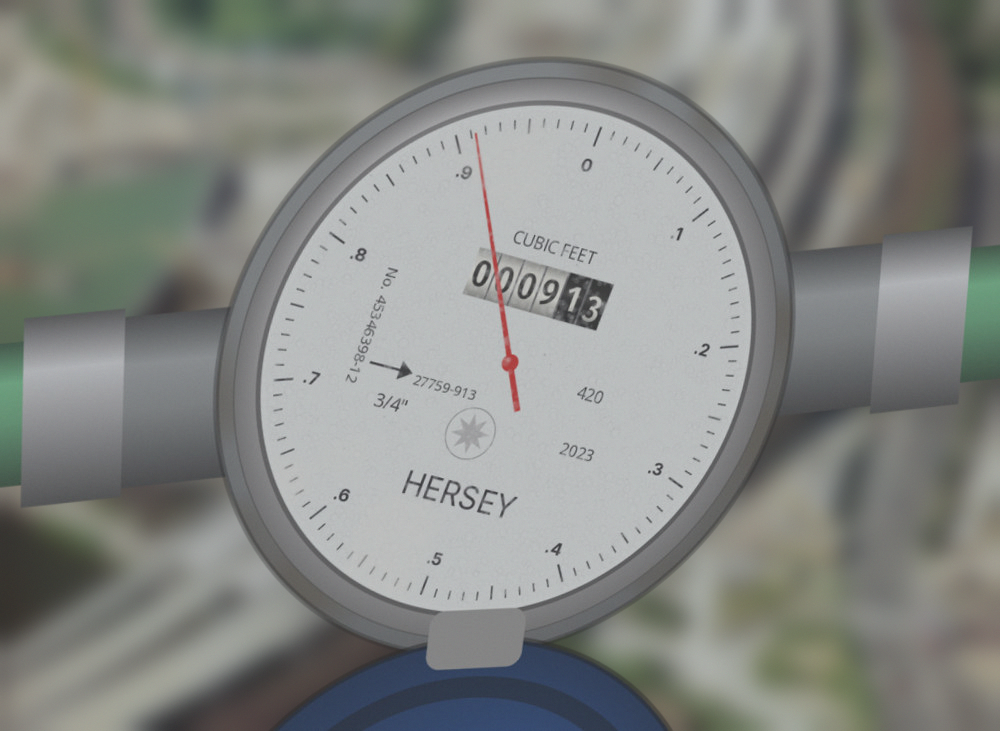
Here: 912.91
